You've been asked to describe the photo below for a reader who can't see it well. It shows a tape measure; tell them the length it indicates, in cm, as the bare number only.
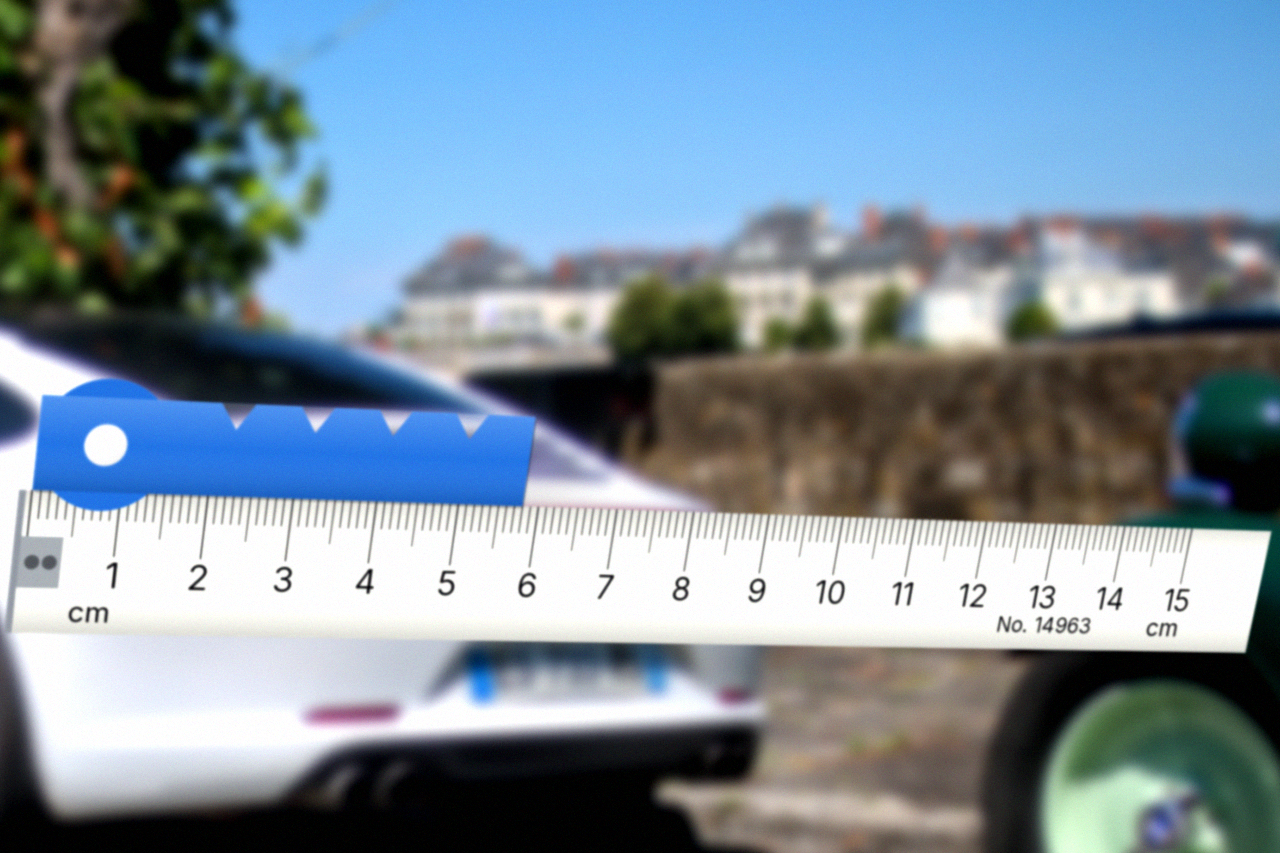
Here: 5.8
